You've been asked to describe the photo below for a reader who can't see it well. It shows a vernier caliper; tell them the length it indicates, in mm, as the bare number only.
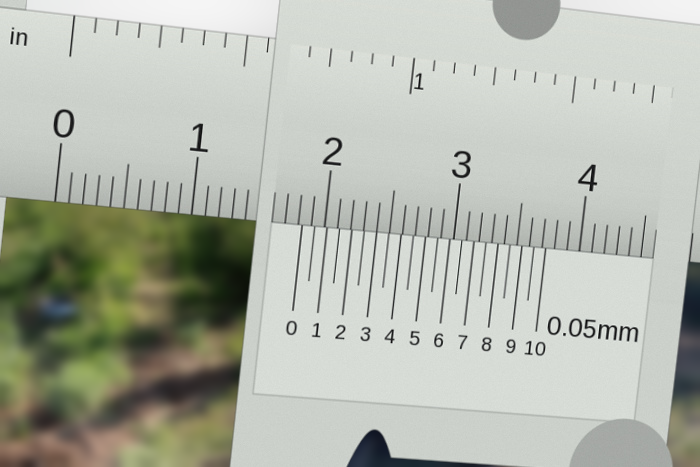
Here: 18.3
